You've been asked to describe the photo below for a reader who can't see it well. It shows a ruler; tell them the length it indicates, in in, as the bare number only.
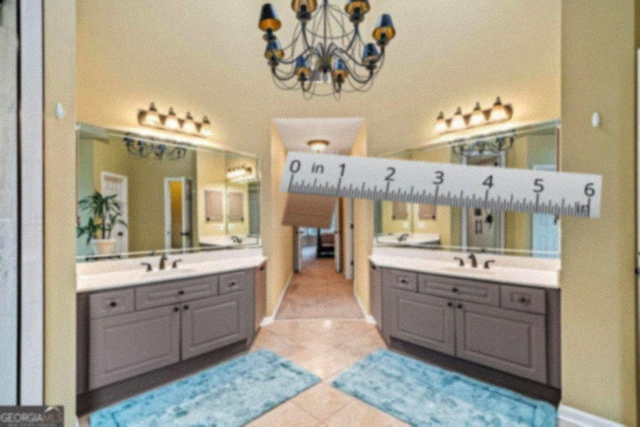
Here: 1
